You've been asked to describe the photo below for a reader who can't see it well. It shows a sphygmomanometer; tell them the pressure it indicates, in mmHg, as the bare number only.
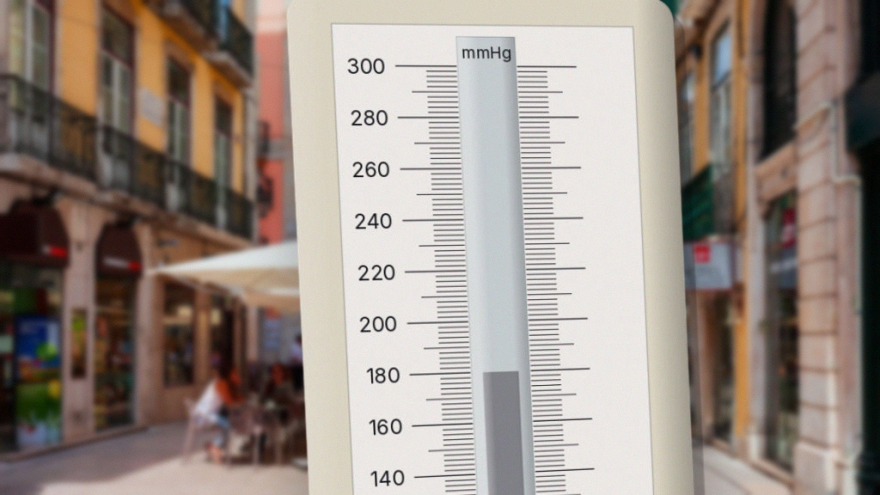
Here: 180
